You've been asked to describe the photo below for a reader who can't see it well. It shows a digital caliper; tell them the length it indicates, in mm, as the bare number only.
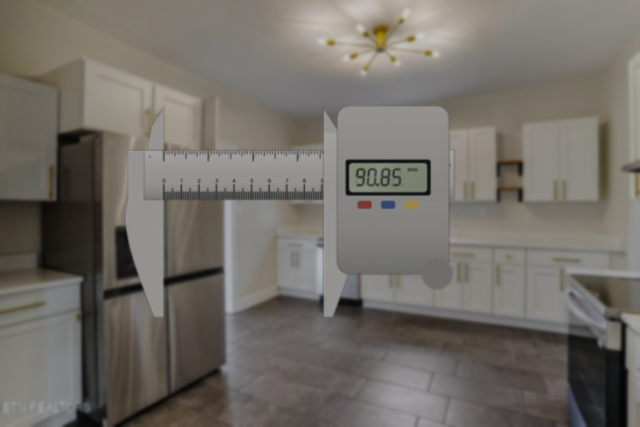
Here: 90.85
